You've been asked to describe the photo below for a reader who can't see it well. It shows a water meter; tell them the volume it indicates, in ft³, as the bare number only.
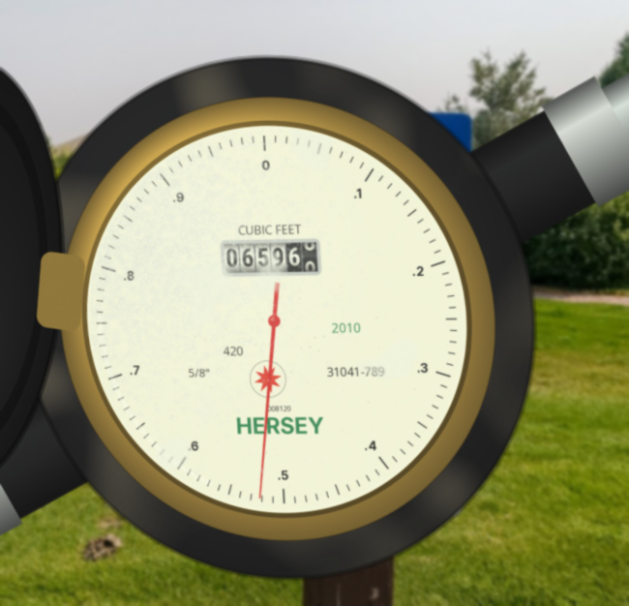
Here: 65968.52
